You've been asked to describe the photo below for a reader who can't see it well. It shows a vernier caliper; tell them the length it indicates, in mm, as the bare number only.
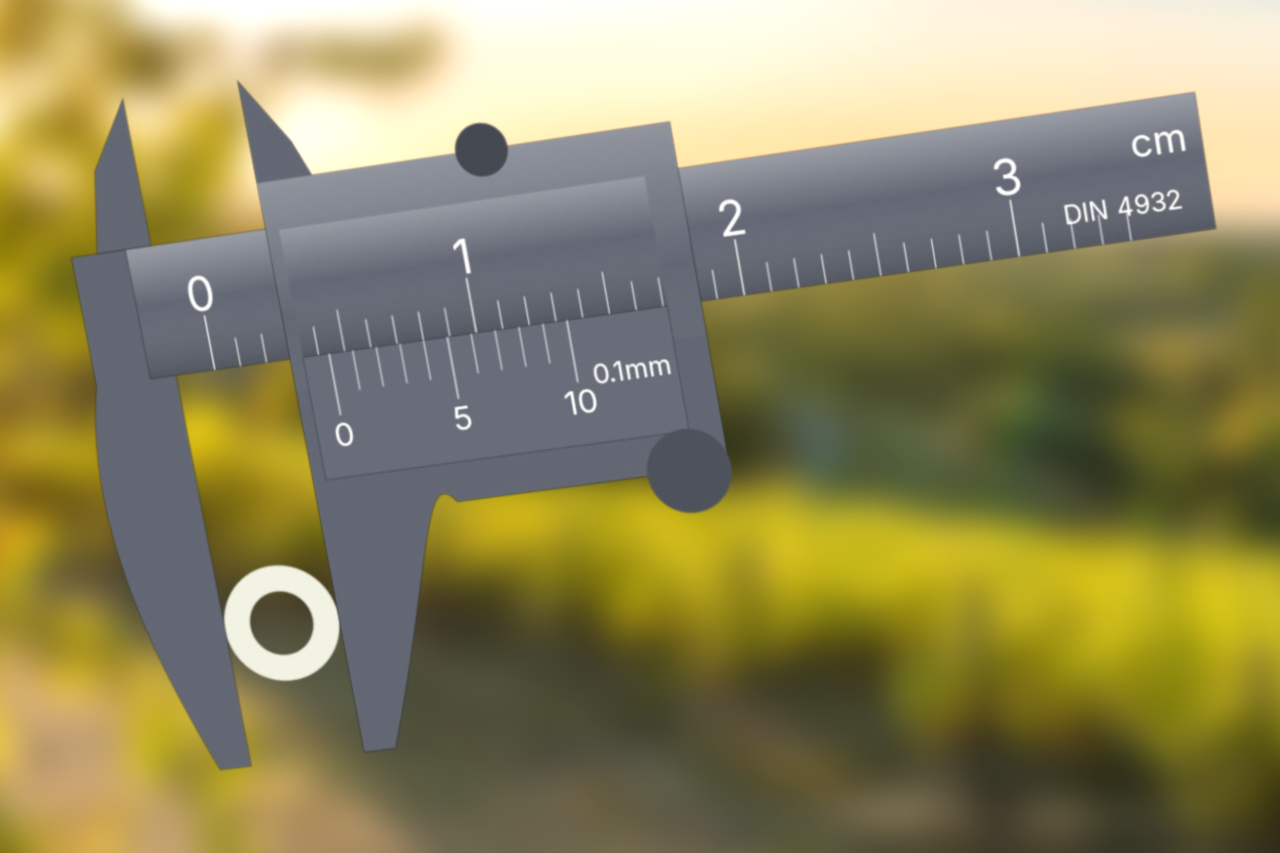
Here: 4.4
